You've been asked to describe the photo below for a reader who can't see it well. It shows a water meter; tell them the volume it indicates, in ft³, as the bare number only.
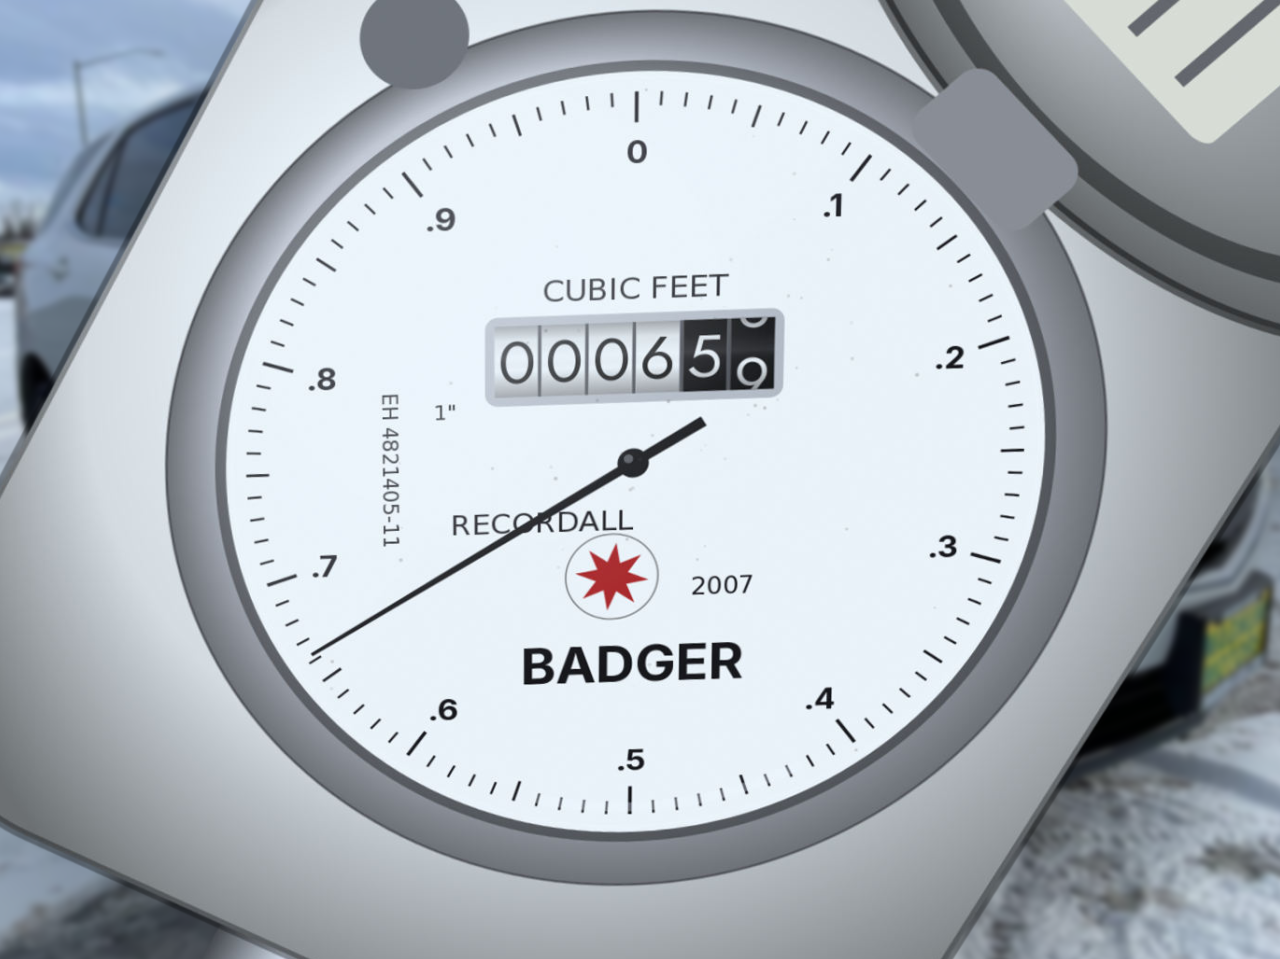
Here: 658.66
